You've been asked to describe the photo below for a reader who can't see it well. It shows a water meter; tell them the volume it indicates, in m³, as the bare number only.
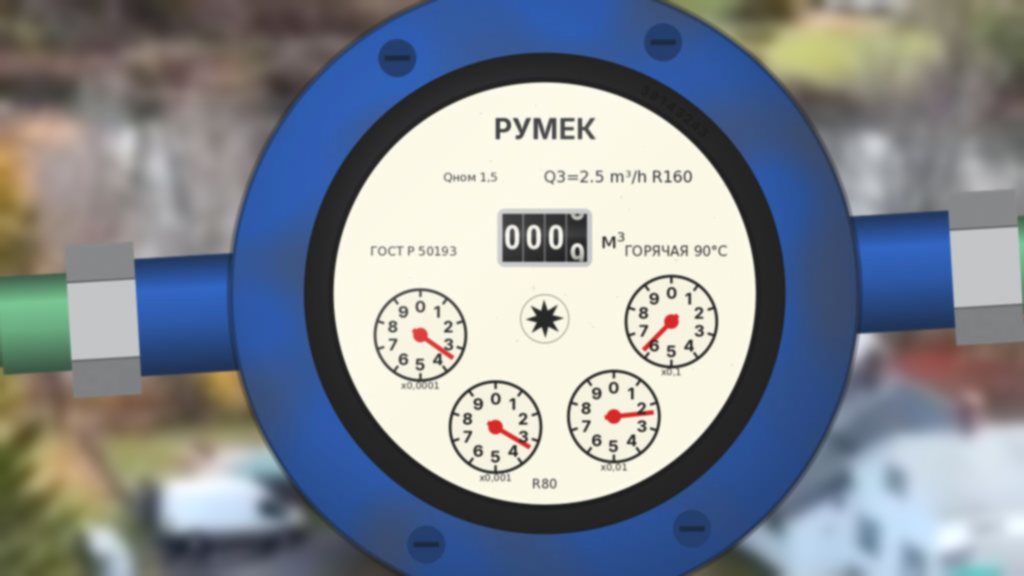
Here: 8.6233
